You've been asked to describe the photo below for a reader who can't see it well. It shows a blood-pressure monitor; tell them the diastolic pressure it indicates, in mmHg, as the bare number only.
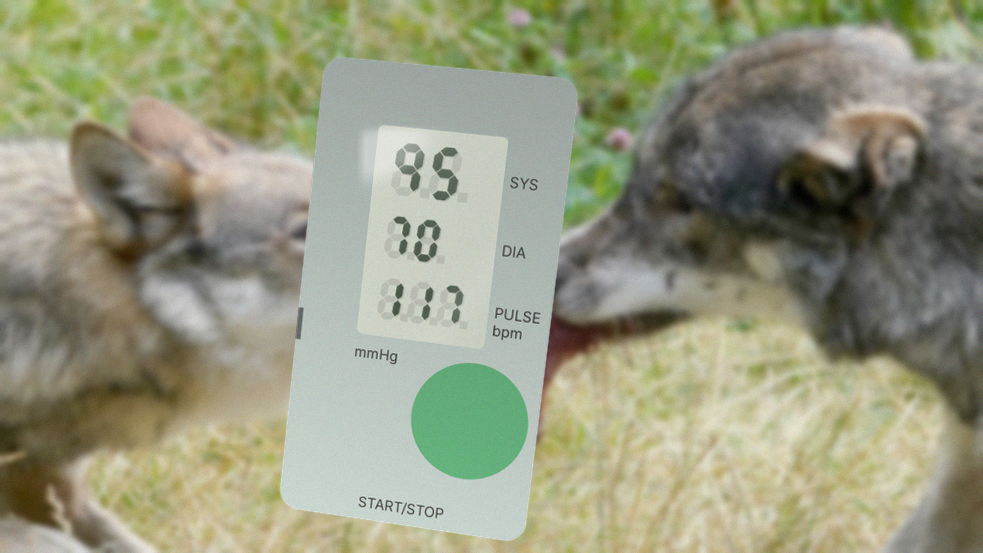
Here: 70
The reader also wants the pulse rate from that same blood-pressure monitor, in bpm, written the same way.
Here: 117
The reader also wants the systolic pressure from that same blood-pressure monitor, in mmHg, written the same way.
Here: 95
